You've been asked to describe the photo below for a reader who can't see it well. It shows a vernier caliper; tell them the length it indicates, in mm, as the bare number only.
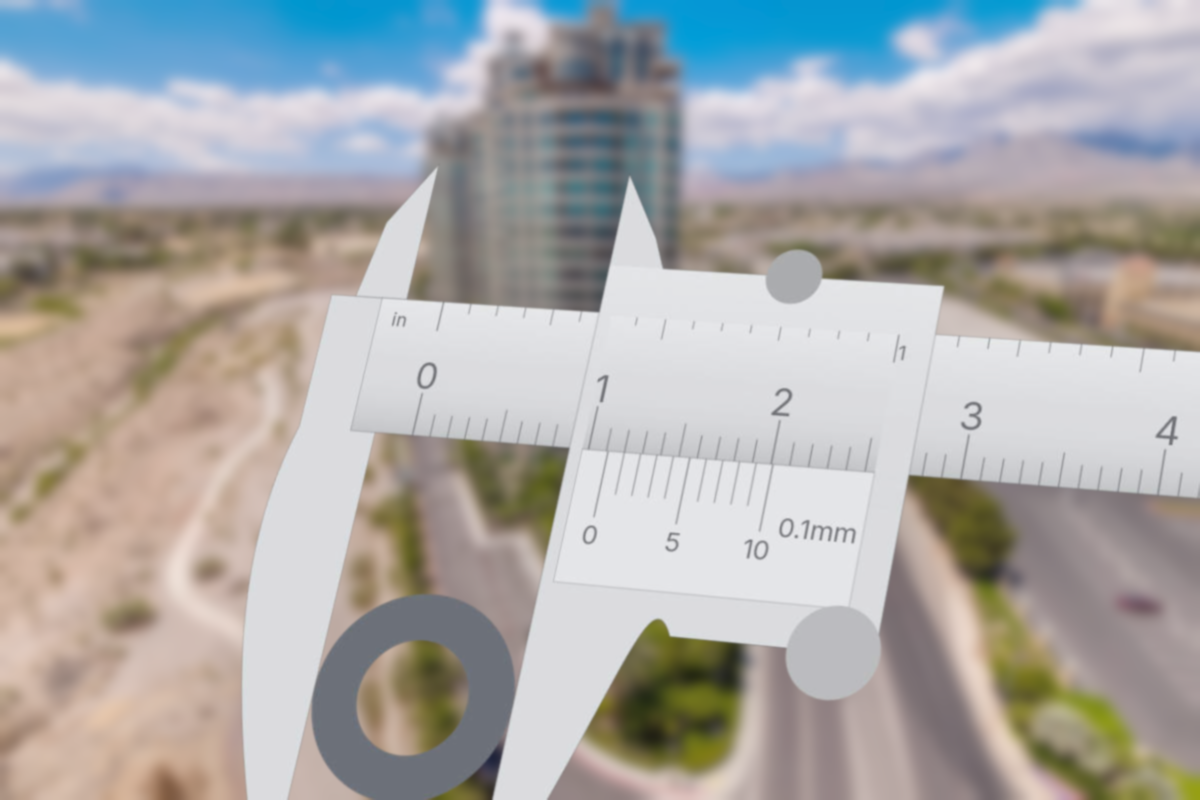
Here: 11.1
